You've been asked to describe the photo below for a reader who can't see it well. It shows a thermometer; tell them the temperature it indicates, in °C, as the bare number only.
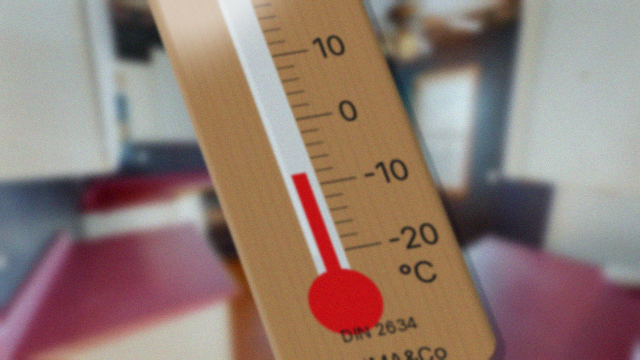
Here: -8
